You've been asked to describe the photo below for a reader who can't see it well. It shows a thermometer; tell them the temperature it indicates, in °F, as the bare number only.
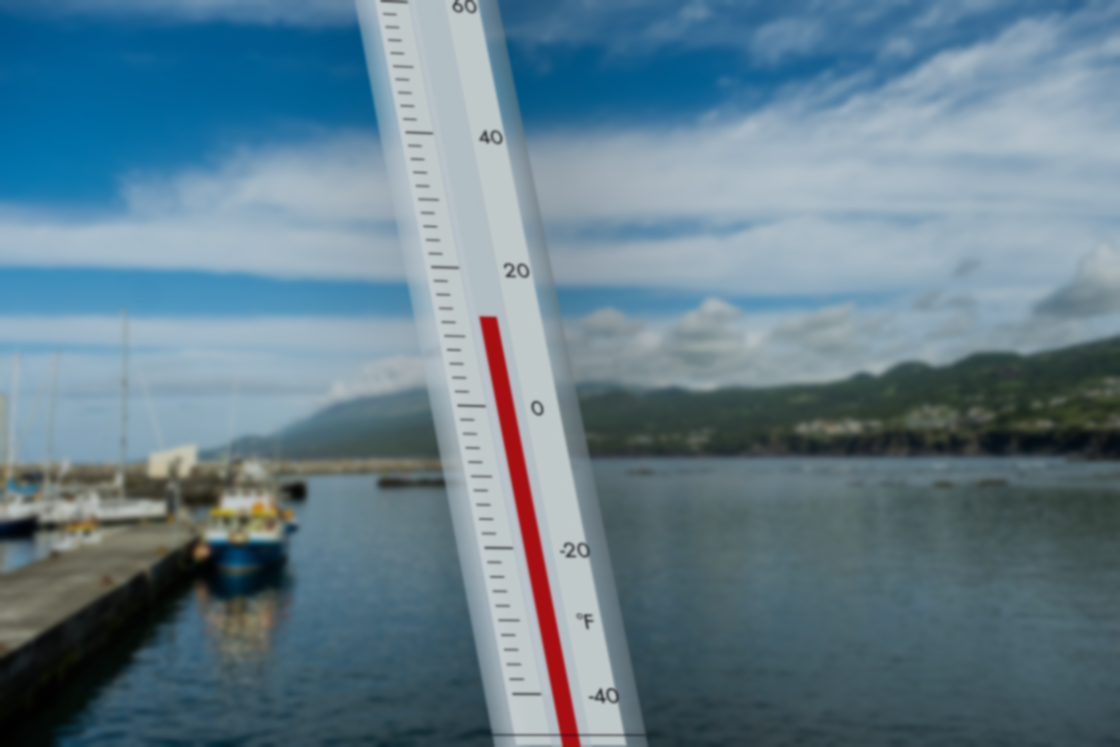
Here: 13
